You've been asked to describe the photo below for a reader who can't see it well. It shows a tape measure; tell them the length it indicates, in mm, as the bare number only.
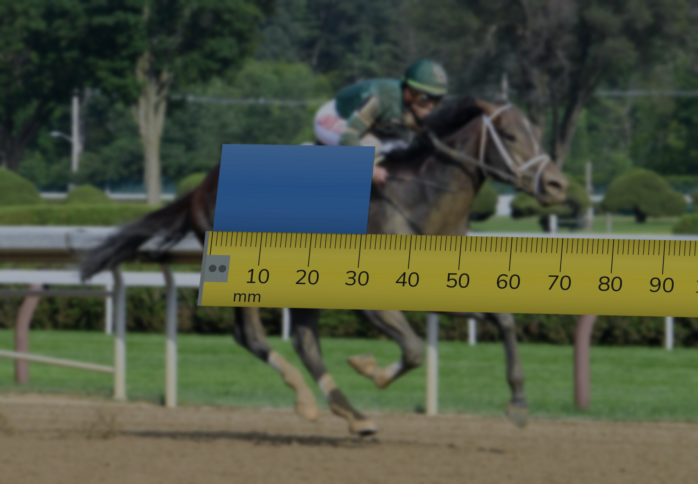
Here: 31
